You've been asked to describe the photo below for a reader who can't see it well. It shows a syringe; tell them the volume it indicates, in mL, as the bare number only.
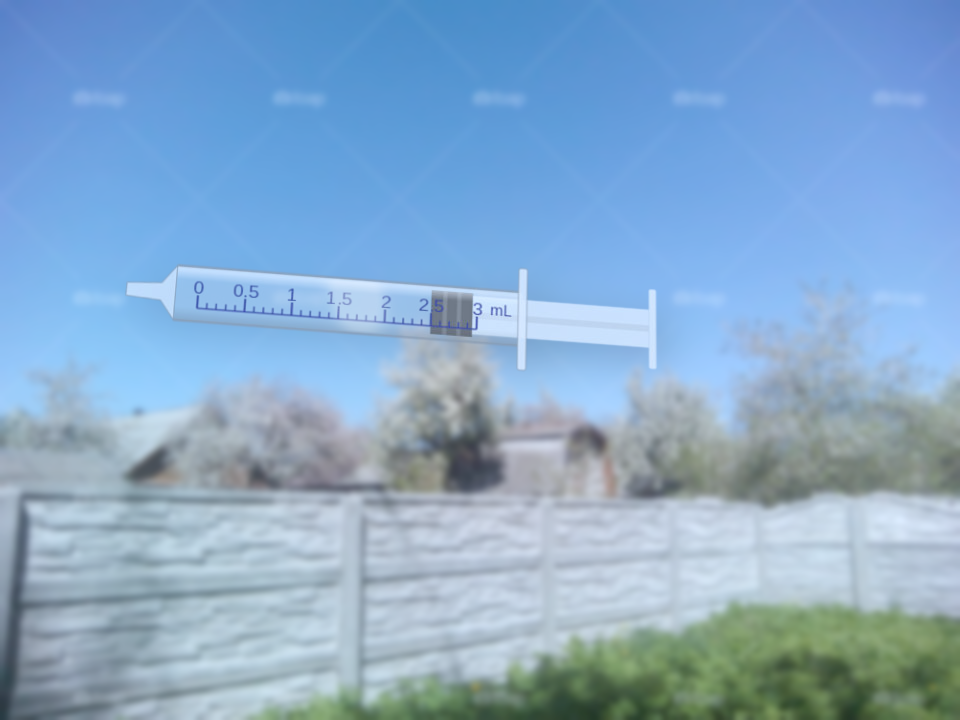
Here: 2.5
